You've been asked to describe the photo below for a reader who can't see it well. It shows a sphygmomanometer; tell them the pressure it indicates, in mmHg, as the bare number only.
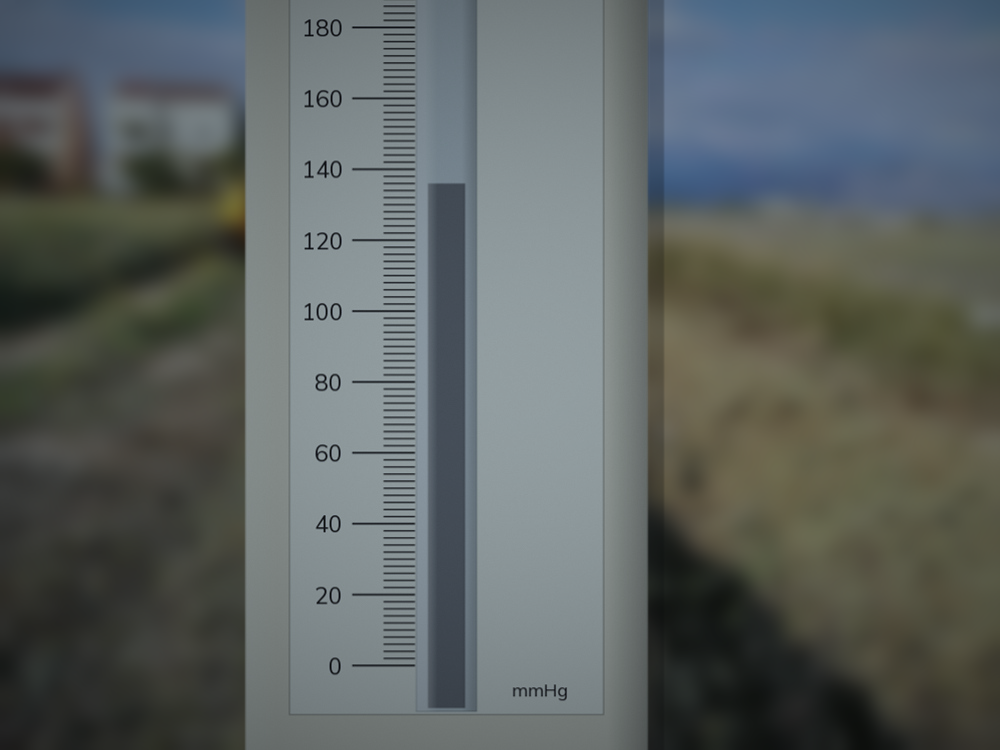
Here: 136
